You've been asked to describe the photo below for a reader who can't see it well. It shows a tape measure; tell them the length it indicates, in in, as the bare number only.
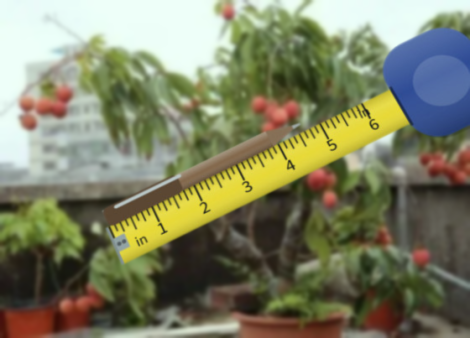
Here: 4.625
